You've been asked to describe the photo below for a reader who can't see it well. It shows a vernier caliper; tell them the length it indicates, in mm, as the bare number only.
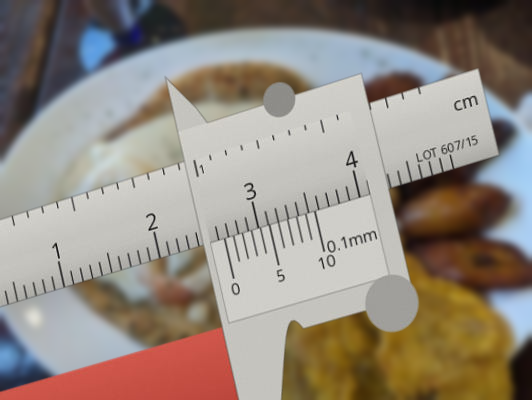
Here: 26.6
